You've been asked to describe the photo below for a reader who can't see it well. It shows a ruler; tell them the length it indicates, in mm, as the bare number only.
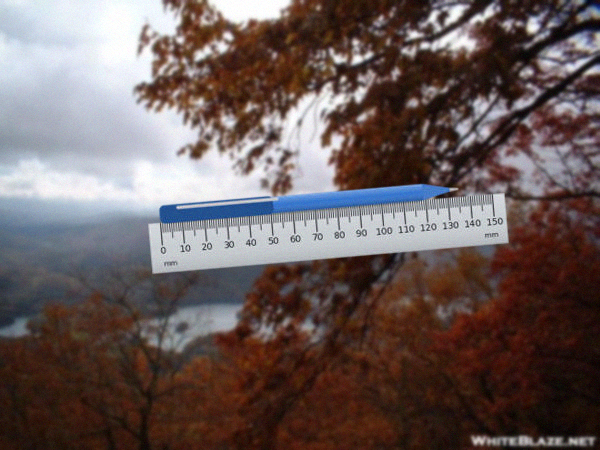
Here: 135
